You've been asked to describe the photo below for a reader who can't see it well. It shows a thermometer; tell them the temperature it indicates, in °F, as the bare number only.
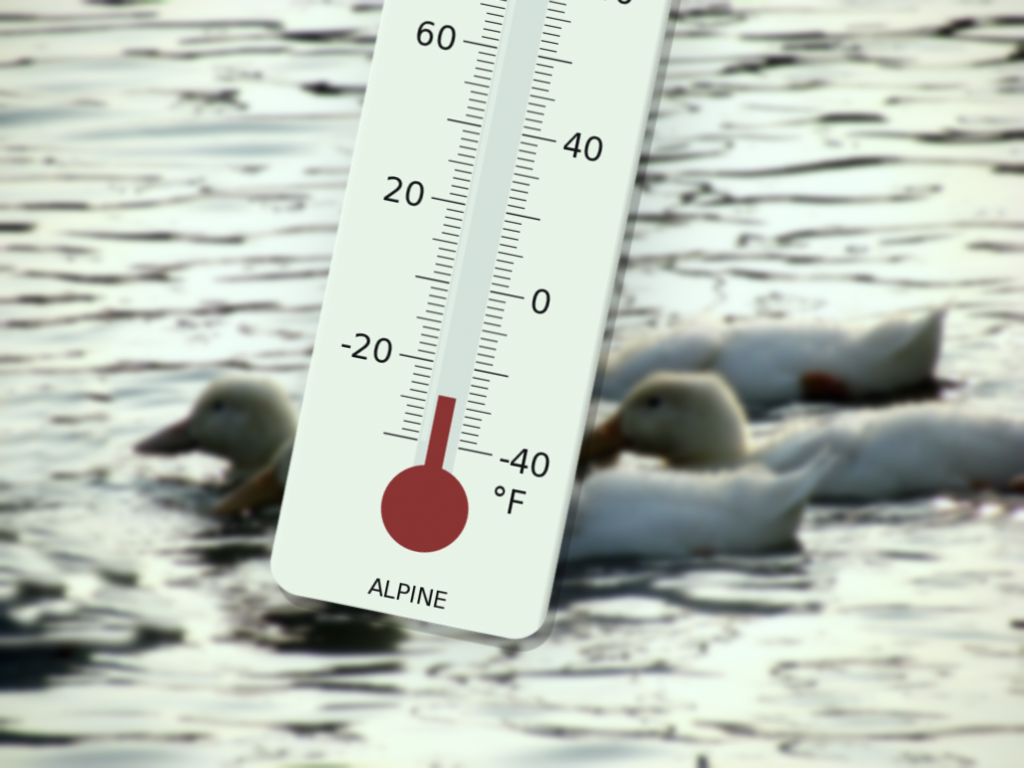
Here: -28
